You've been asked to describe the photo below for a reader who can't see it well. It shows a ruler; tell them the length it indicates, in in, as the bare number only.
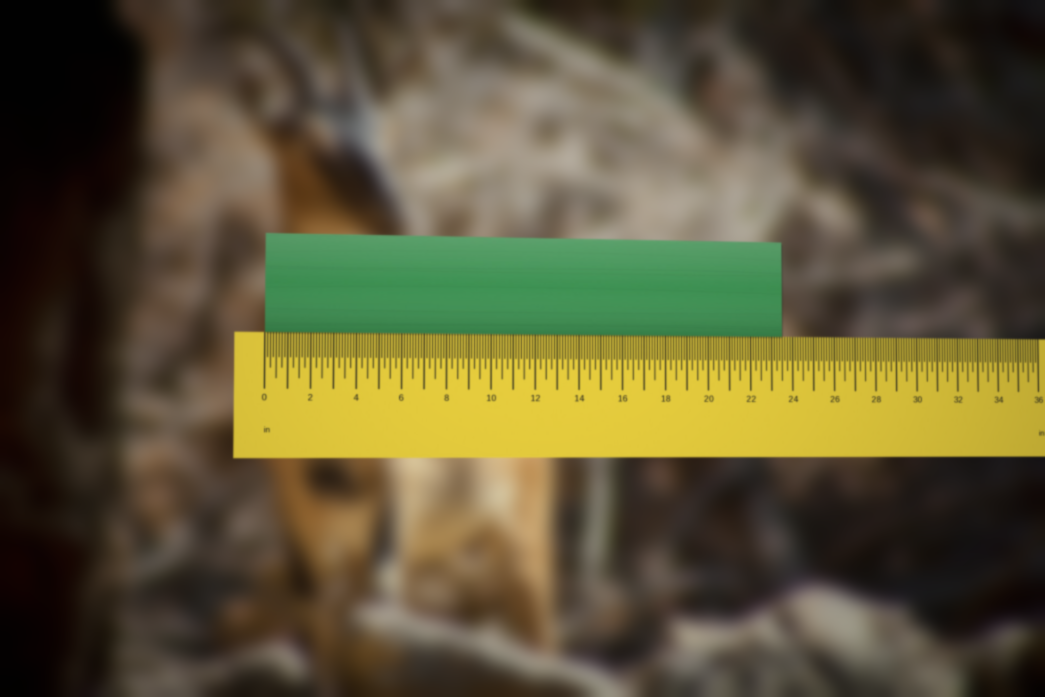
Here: 23.5
